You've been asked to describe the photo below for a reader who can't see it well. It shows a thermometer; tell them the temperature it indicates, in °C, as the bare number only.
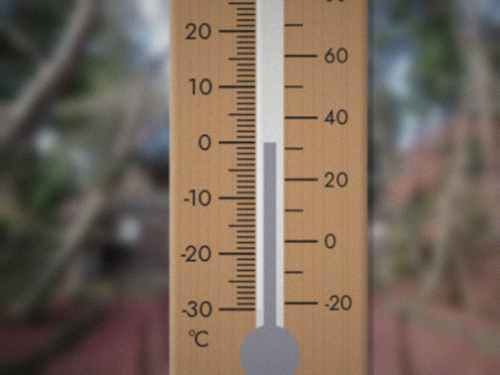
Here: 0
